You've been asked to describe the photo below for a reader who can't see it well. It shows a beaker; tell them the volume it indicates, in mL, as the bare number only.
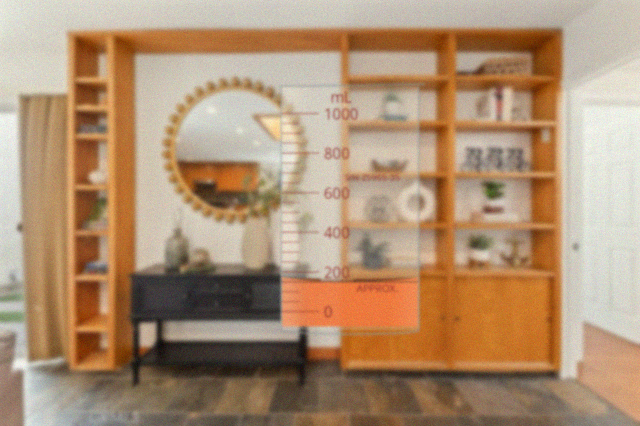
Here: 150
